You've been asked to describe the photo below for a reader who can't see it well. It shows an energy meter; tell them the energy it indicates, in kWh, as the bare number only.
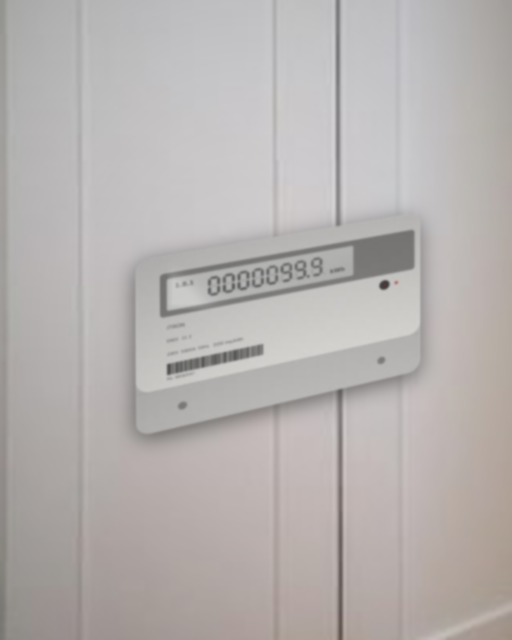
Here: 99.9
